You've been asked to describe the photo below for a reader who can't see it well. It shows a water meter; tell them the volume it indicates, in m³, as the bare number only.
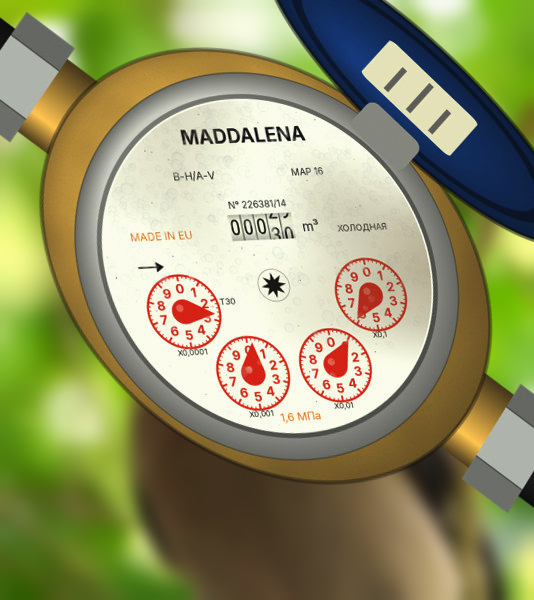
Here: 29.6102
